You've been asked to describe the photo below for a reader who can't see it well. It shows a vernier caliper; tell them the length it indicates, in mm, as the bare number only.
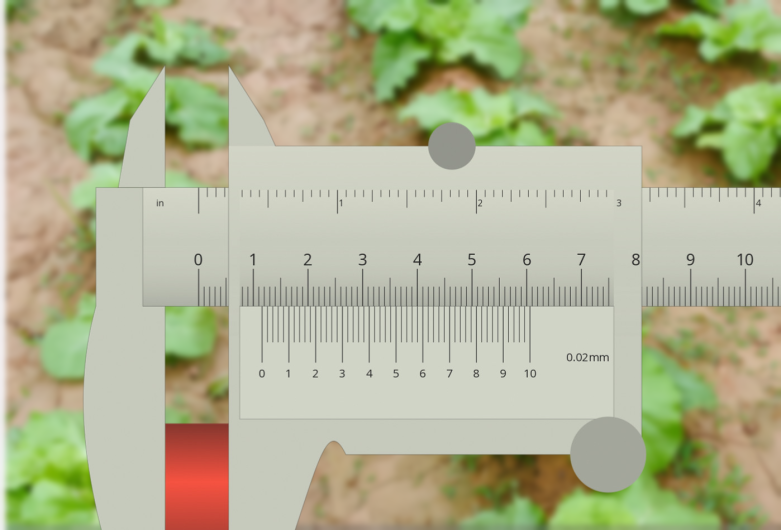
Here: 11.6
